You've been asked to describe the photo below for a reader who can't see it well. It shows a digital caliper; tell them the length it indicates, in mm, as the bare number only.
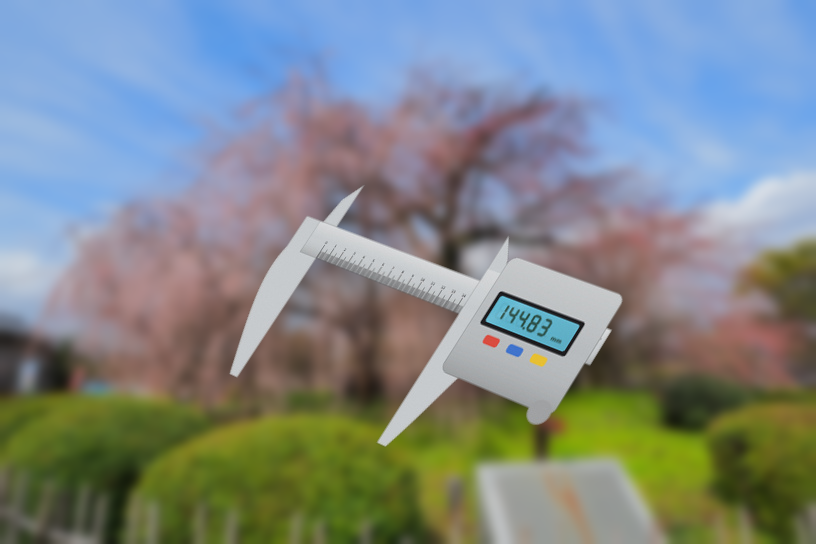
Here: 144.83
